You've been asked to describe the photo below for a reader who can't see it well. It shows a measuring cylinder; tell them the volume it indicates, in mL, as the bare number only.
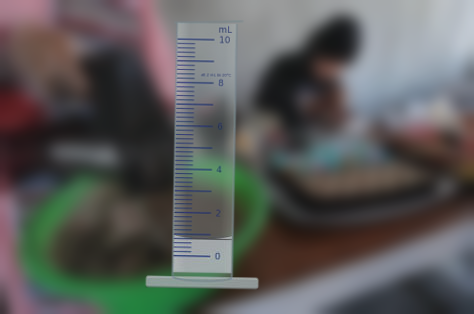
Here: 0.8
